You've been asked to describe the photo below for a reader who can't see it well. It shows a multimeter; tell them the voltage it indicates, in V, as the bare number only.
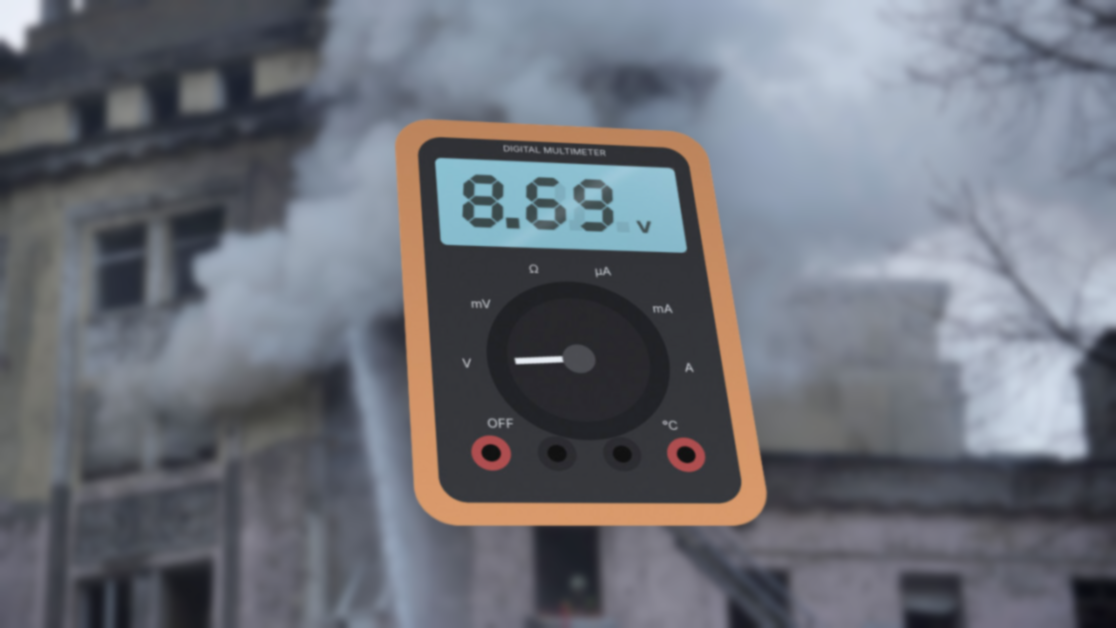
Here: 8.69
